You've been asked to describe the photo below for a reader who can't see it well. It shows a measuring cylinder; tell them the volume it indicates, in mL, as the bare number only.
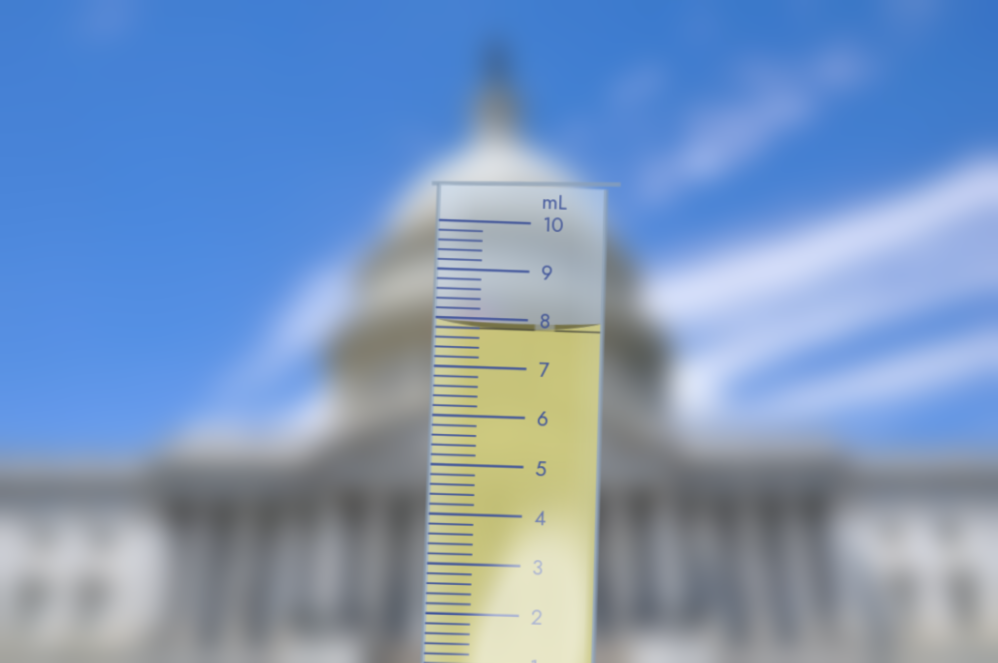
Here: 7.8
